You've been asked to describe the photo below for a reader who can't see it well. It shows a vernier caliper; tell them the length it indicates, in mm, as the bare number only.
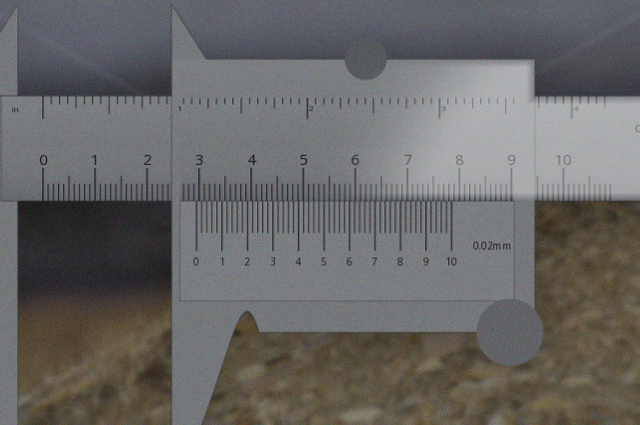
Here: 29.5
